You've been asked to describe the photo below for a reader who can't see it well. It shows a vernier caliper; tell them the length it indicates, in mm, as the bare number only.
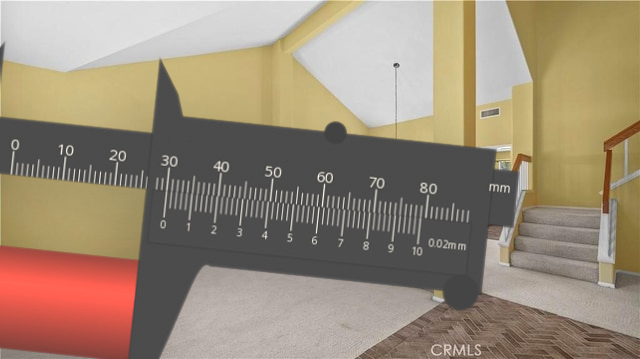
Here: 30.0
